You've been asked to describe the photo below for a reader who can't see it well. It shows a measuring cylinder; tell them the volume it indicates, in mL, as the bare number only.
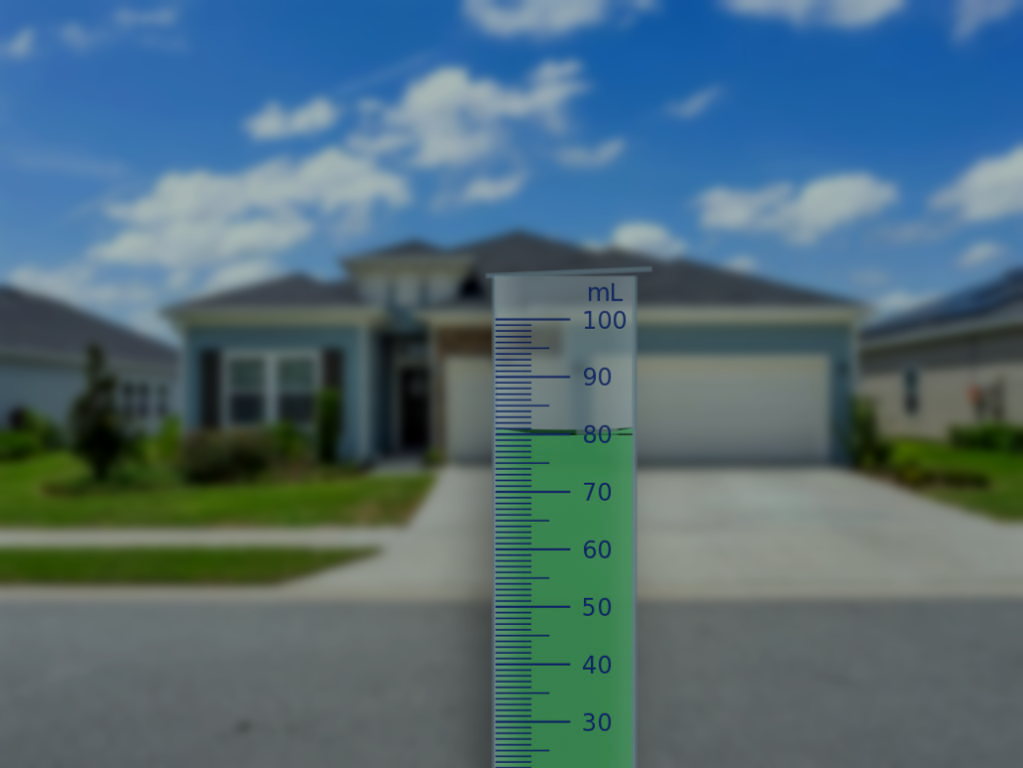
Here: 80
